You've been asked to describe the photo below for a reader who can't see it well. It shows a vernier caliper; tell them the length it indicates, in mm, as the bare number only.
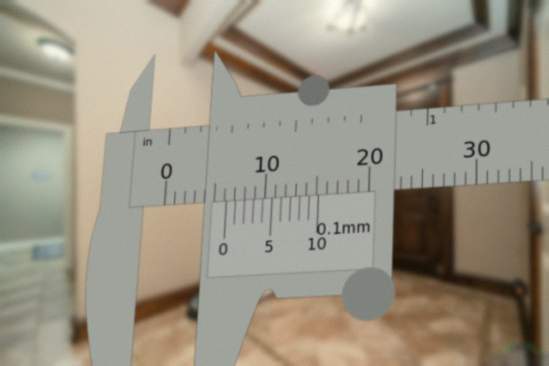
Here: 6.2
